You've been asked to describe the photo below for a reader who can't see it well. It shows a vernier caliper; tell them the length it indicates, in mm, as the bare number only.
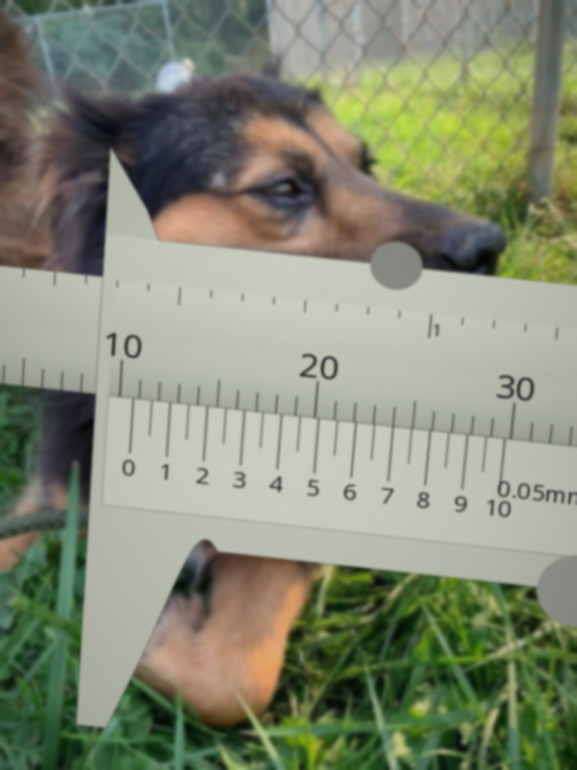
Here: 10.7
